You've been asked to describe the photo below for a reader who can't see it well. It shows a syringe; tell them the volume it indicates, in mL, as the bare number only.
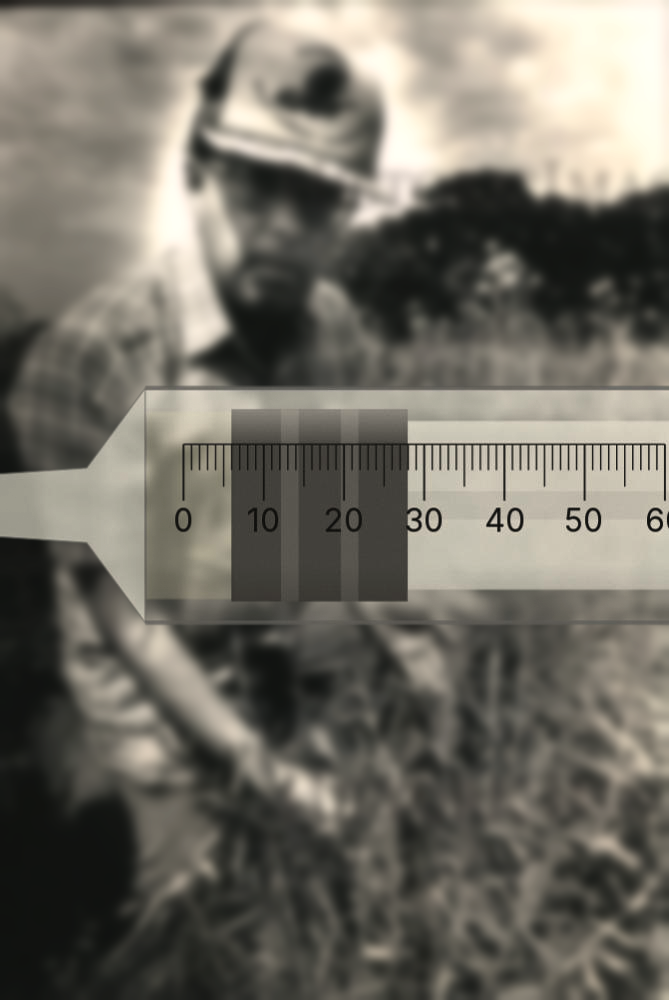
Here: 6
